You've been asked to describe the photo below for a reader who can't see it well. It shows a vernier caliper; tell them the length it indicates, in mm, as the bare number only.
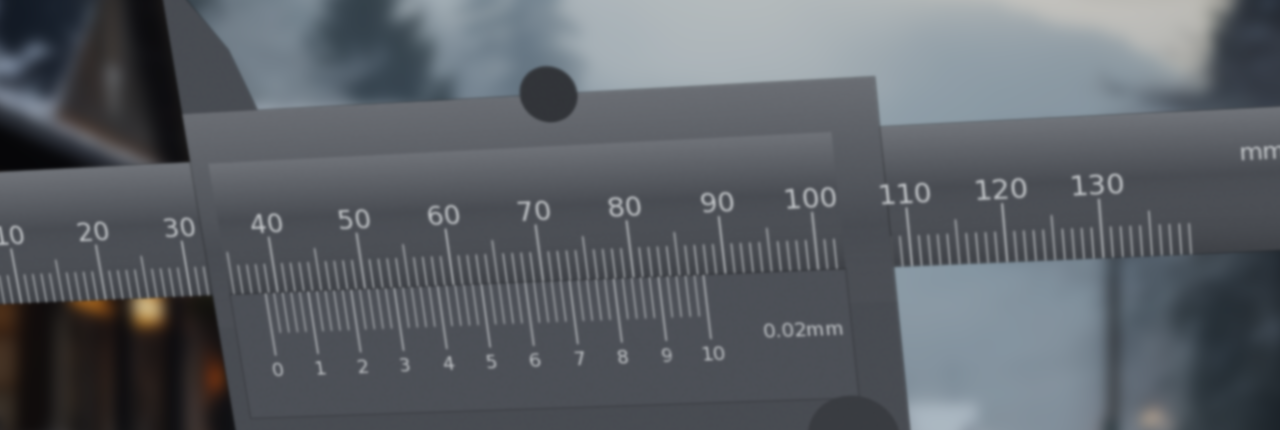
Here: 38.6
